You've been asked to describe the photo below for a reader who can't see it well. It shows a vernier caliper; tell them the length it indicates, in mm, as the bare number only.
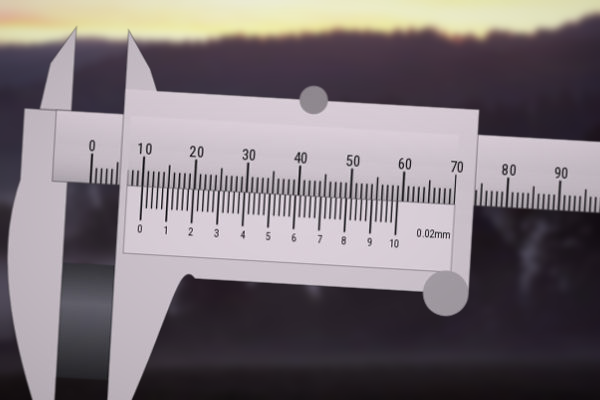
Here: 10.0
